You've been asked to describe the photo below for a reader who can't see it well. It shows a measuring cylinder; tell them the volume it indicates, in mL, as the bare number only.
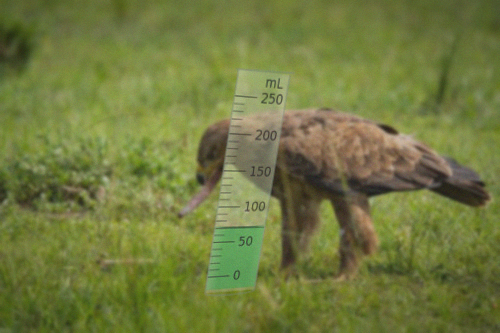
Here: 70
